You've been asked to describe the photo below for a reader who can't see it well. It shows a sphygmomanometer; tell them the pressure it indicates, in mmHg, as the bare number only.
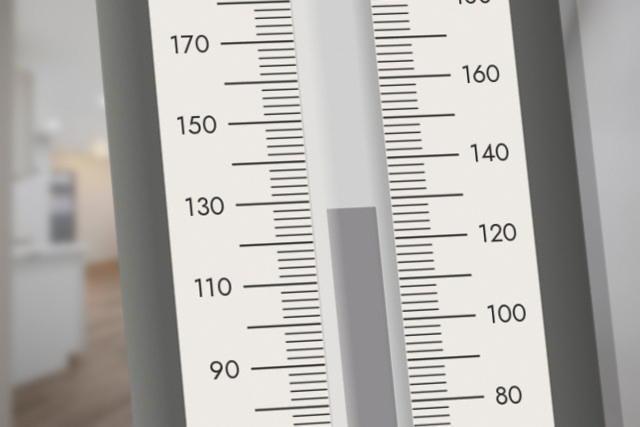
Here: 128
